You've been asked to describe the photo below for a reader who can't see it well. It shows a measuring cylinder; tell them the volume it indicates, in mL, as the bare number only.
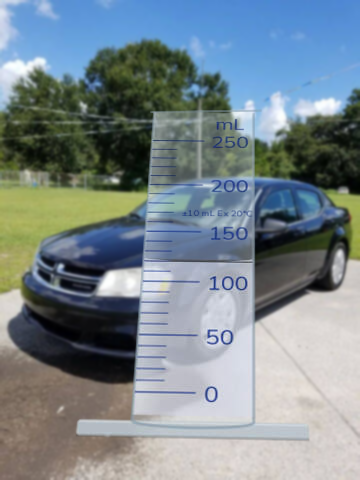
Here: 120
